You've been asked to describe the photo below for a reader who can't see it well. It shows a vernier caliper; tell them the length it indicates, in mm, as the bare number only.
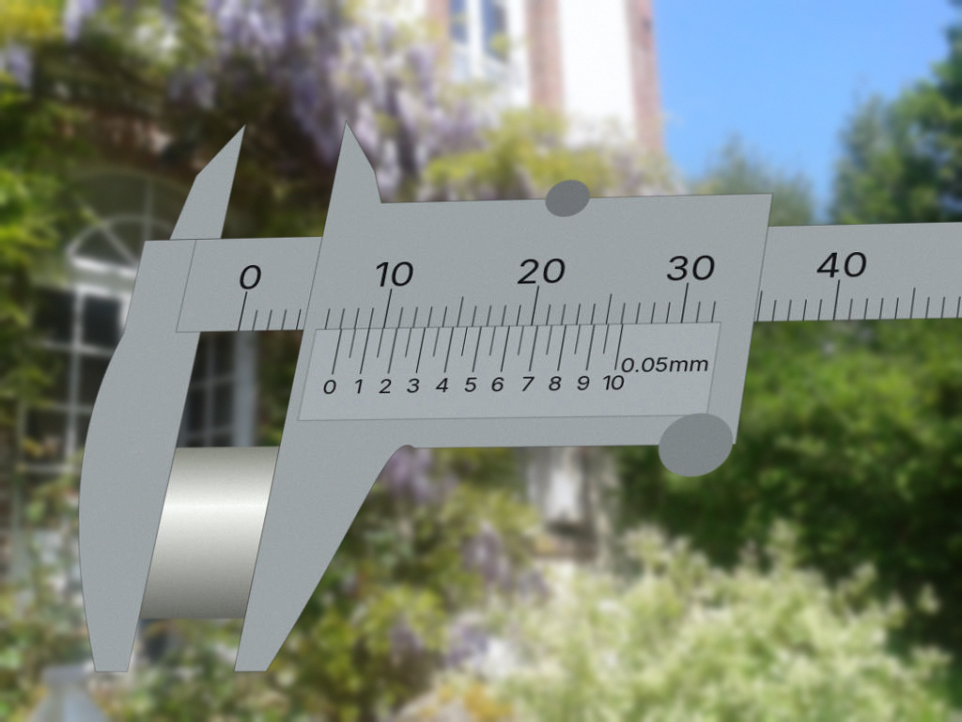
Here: 7.1
